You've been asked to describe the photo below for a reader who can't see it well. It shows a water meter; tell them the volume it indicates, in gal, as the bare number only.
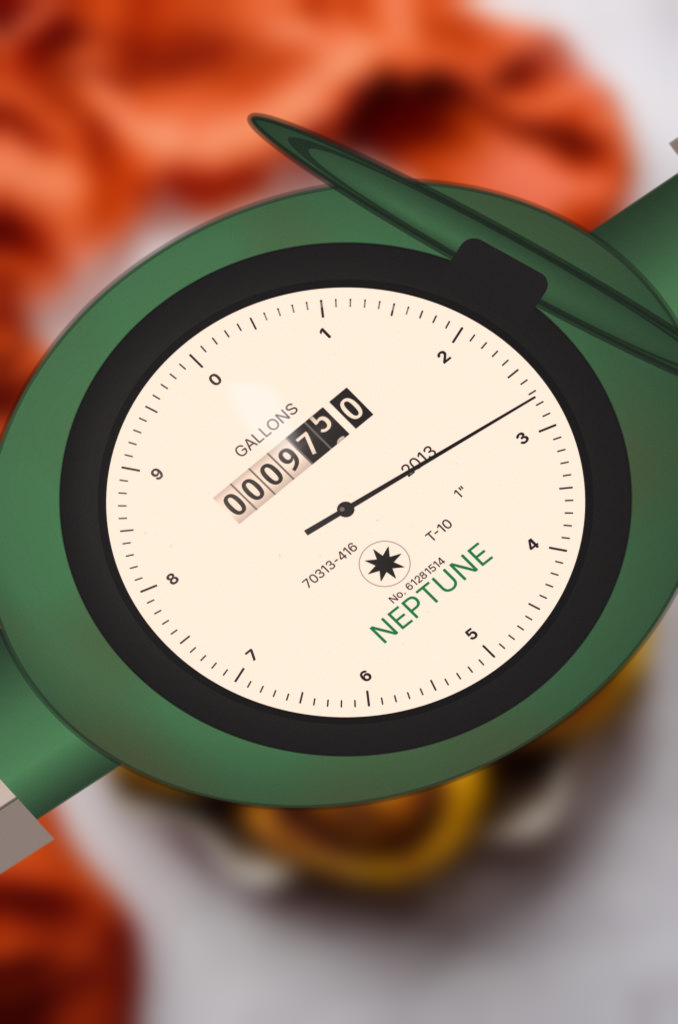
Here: 9752.7
